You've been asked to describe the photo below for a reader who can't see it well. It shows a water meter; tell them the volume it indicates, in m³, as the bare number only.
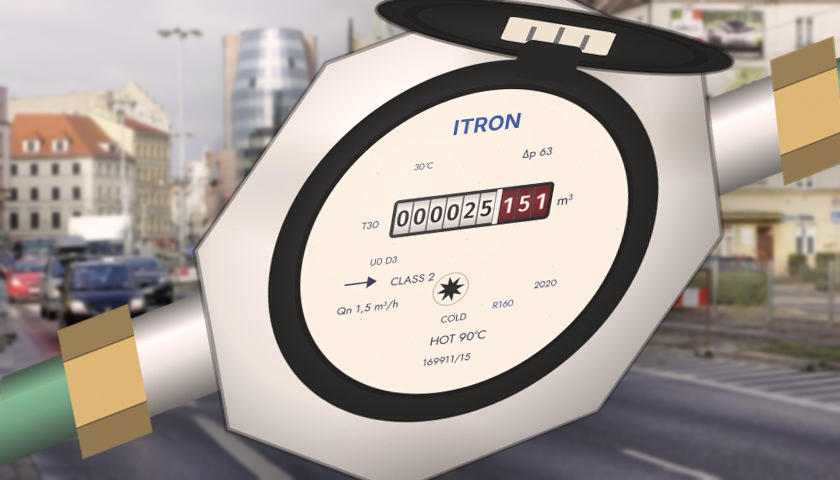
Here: 25.151
